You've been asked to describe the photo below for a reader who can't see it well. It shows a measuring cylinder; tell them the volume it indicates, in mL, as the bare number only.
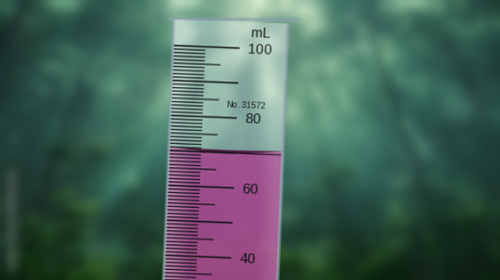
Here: 70
